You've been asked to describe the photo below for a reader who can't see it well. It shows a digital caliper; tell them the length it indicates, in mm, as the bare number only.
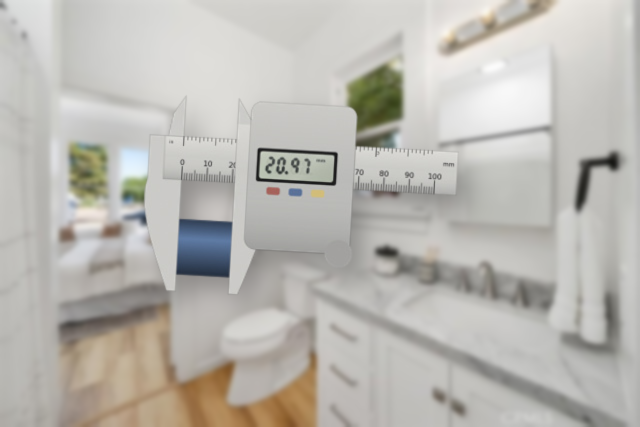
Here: 20.97
